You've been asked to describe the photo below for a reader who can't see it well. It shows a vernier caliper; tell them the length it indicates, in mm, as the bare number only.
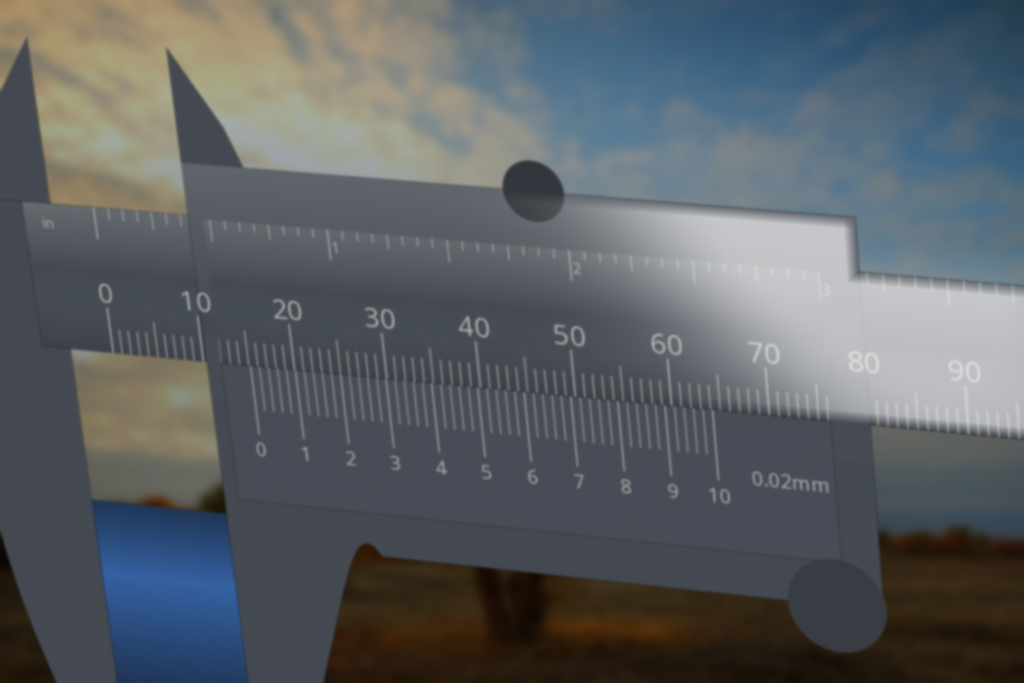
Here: 15.2
